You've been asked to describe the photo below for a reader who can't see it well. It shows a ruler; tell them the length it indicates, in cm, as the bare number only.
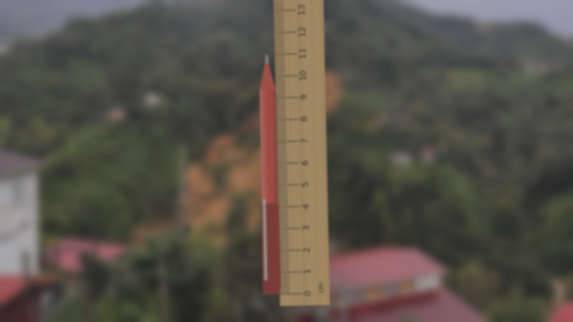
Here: 11
